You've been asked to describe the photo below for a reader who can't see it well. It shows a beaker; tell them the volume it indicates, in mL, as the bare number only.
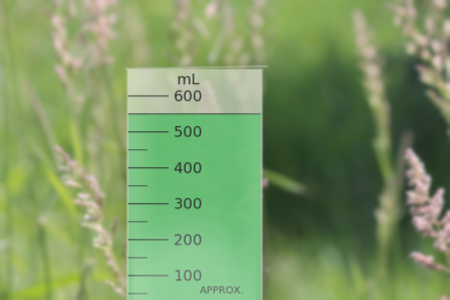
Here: 550
